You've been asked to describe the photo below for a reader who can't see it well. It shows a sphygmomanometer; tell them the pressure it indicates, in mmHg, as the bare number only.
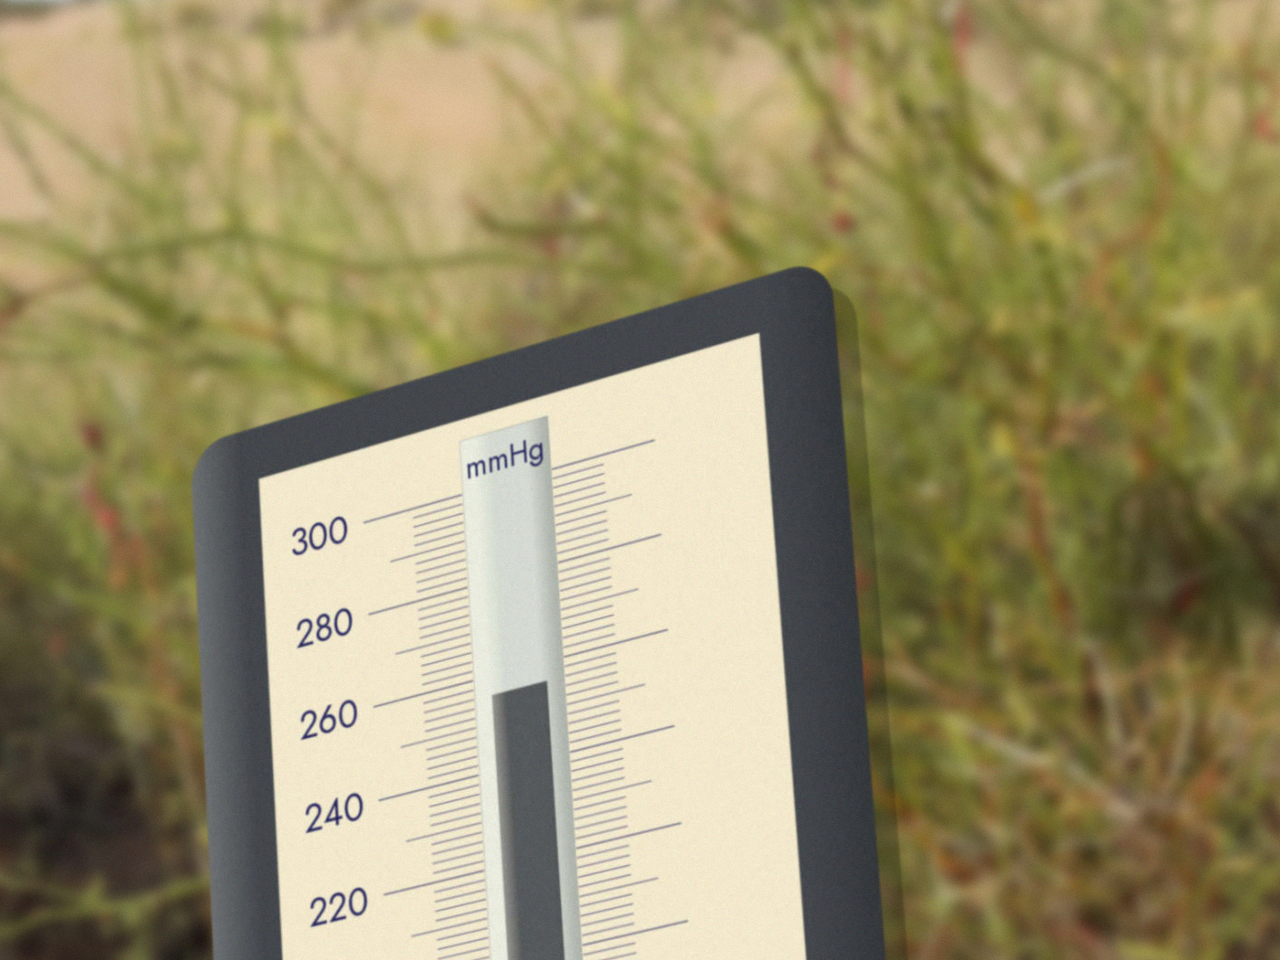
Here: 256
